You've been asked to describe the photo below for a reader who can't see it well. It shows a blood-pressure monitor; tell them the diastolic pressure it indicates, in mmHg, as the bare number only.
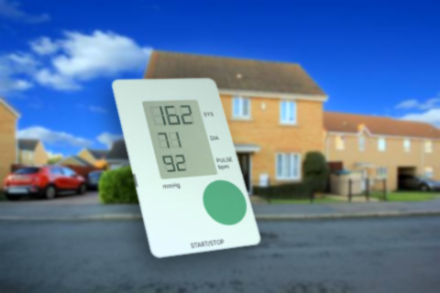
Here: 71
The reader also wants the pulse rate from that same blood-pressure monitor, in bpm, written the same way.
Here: 92
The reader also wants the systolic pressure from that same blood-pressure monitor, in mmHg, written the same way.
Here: 162
